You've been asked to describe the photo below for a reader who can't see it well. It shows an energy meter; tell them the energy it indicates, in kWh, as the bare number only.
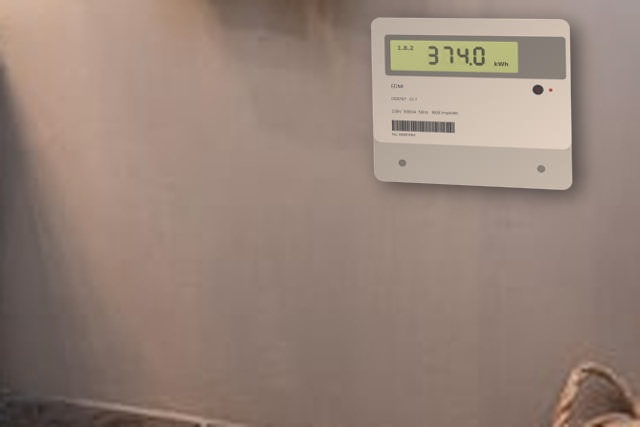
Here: 374.0
